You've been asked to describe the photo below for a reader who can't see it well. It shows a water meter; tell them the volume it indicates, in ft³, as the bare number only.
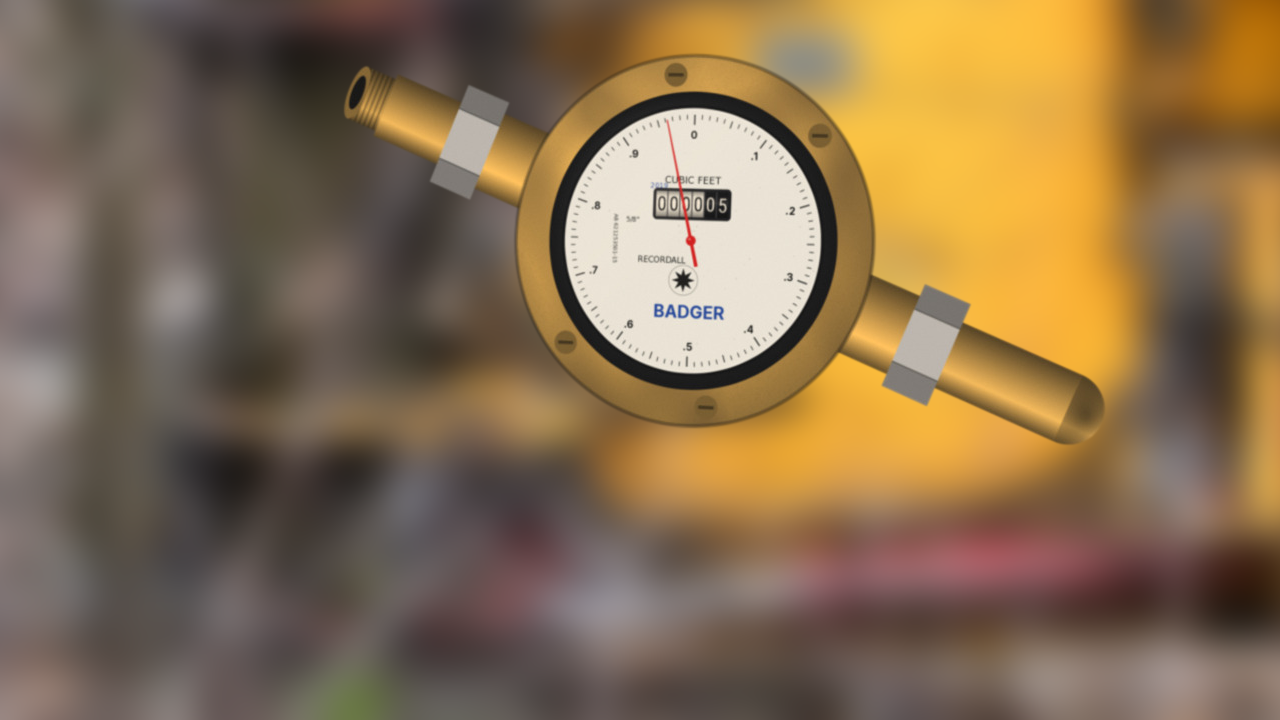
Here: 4.96
